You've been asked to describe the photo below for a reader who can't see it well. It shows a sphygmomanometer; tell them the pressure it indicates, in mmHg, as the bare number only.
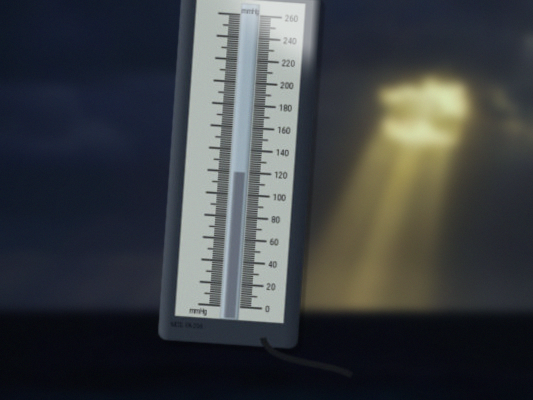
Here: 120
